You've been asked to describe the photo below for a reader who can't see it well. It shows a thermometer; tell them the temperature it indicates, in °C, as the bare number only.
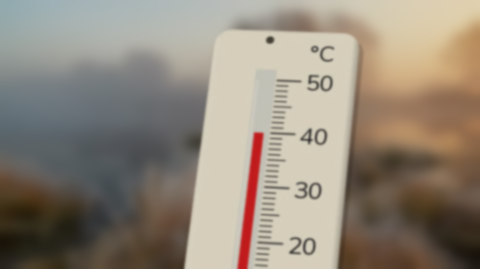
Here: 40
